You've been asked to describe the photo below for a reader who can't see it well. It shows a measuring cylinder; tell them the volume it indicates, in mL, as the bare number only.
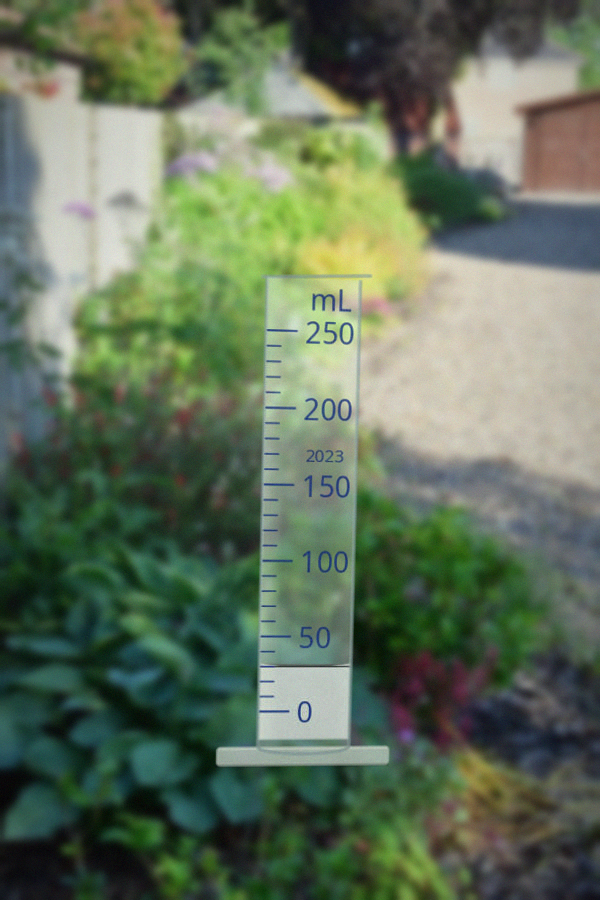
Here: 30
